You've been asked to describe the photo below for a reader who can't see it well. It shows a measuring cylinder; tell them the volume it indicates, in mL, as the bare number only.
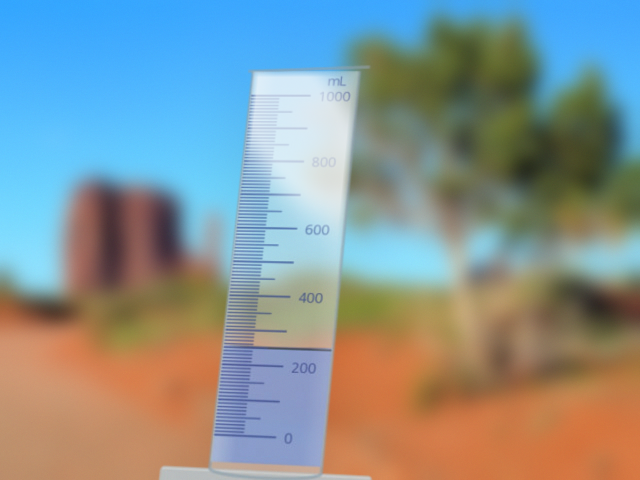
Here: 250
